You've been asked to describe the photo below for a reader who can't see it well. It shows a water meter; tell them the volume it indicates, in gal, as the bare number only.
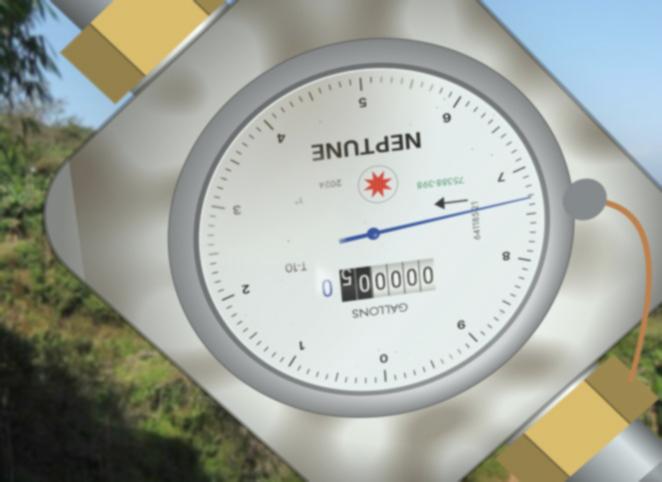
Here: 47.3
